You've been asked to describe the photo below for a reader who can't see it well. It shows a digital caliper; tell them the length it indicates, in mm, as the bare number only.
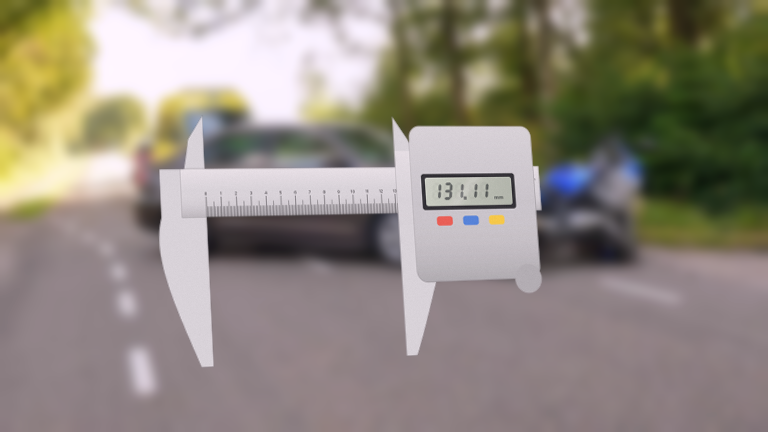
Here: 131.11
